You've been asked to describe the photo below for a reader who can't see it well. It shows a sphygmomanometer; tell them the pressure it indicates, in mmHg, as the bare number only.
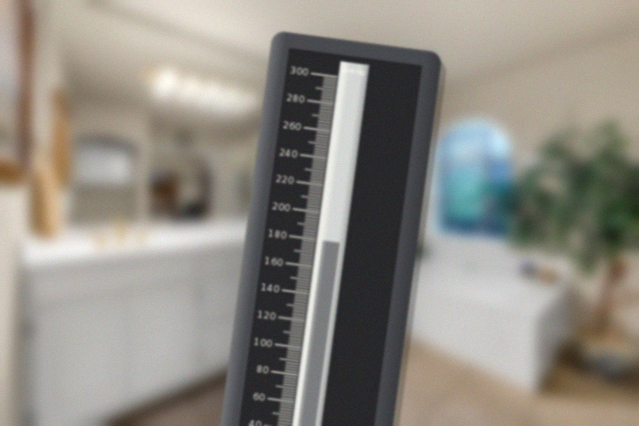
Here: 180
